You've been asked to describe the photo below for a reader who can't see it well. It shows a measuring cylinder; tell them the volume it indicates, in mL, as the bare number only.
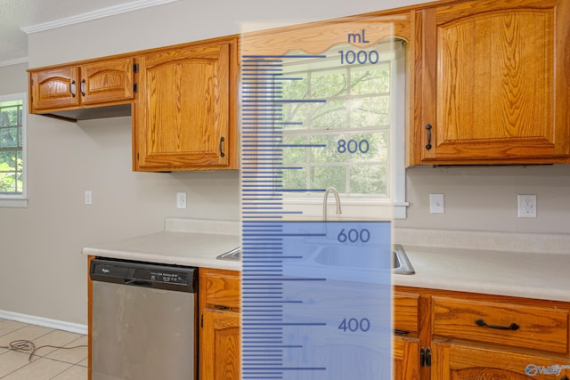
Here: 630
